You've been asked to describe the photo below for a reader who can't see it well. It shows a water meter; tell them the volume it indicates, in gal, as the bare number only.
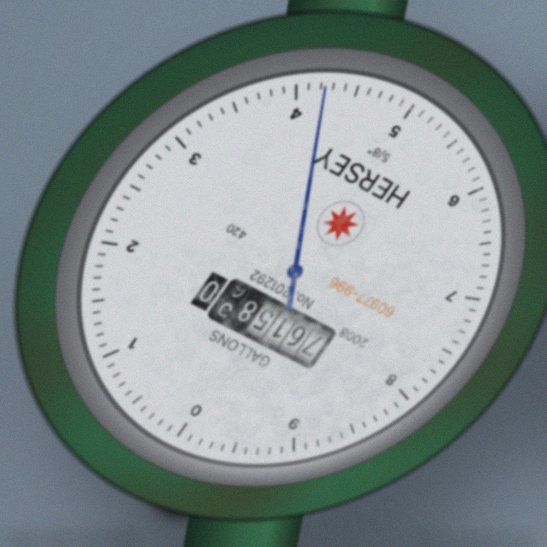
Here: 7615854.2
